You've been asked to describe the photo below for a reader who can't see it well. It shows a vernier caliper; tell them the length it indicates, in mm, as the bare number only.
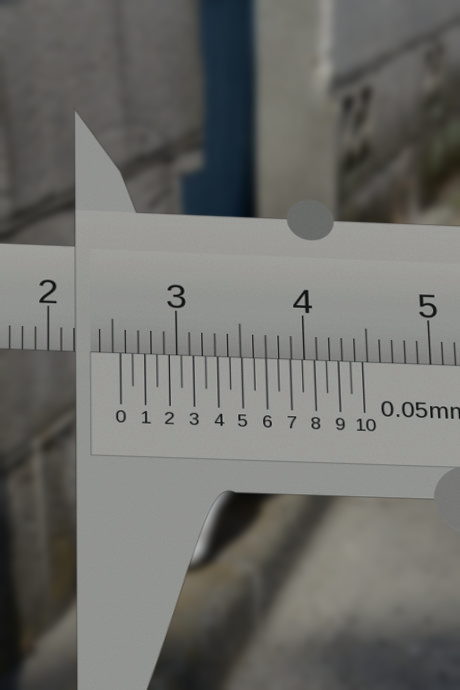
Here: 25.6
